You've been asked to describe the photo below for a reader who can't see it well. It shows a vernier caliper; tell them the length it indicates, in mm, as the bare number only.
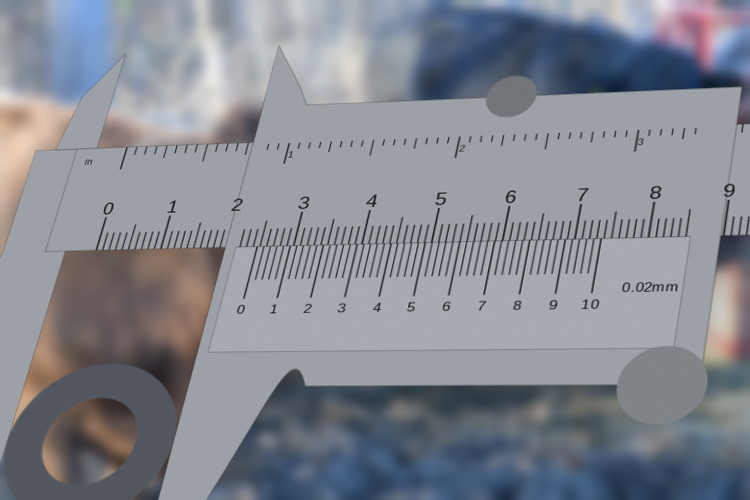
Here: 24.6
